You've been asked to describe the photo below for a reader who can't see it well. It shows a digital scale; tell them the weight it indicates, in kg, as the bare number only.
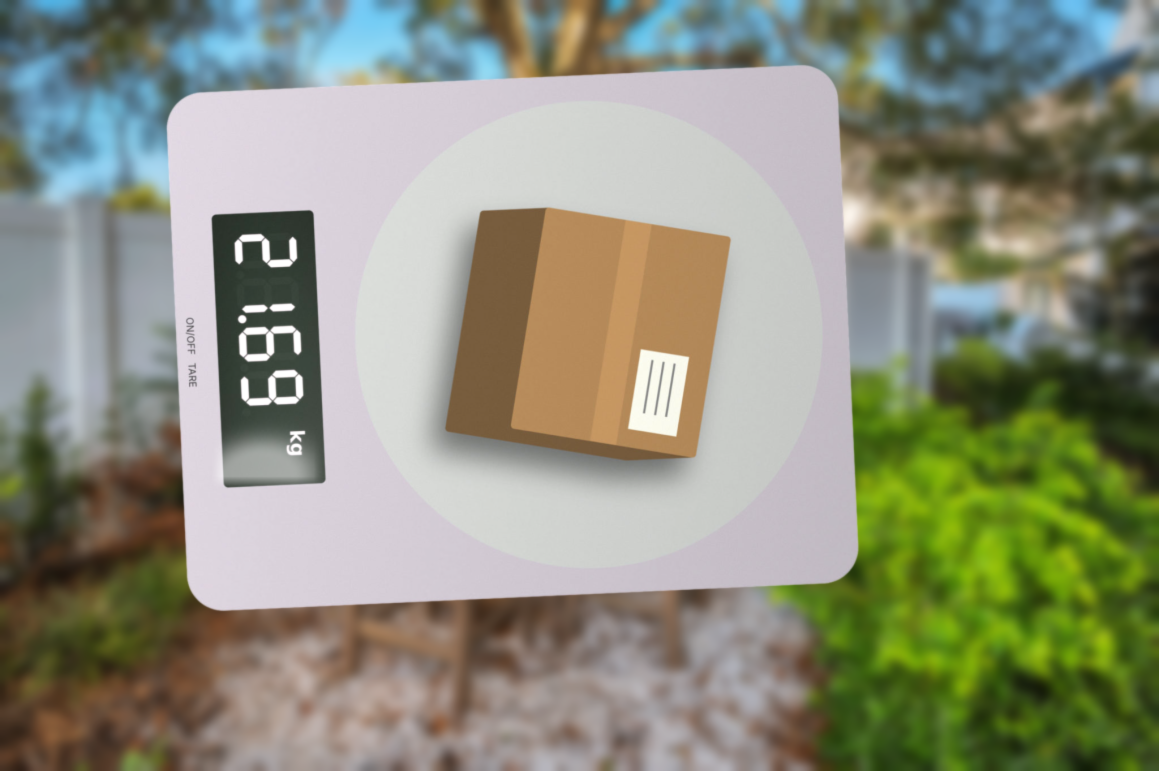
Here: 21.69
